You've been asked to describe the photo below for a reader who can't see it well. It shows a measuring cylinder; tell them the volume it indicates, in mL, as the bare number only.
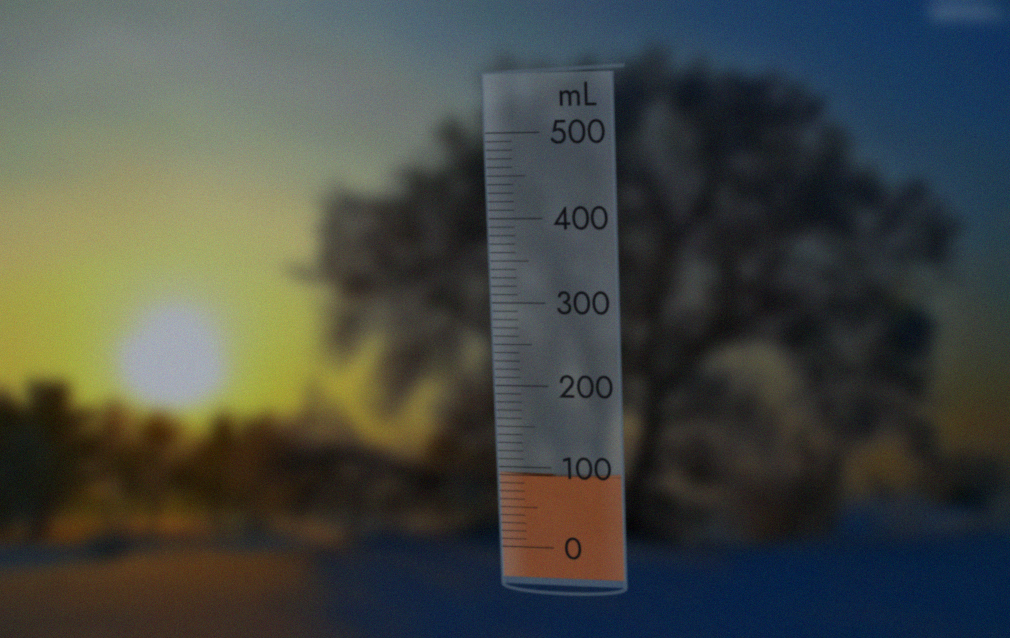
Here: 90
